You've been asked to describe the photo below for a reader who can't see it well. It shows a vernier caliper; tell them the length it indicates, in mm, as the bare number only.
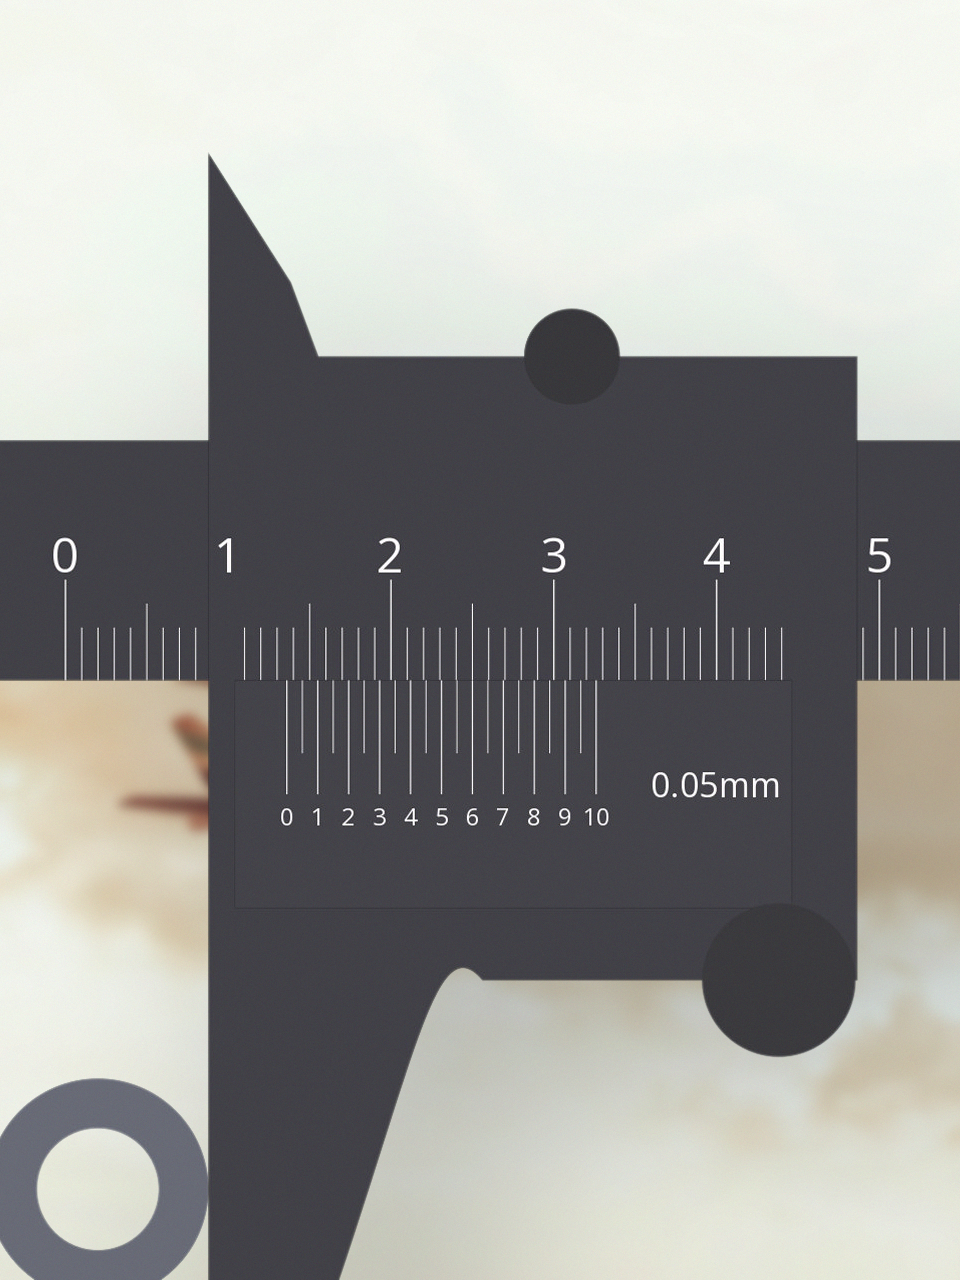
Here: 13.6
